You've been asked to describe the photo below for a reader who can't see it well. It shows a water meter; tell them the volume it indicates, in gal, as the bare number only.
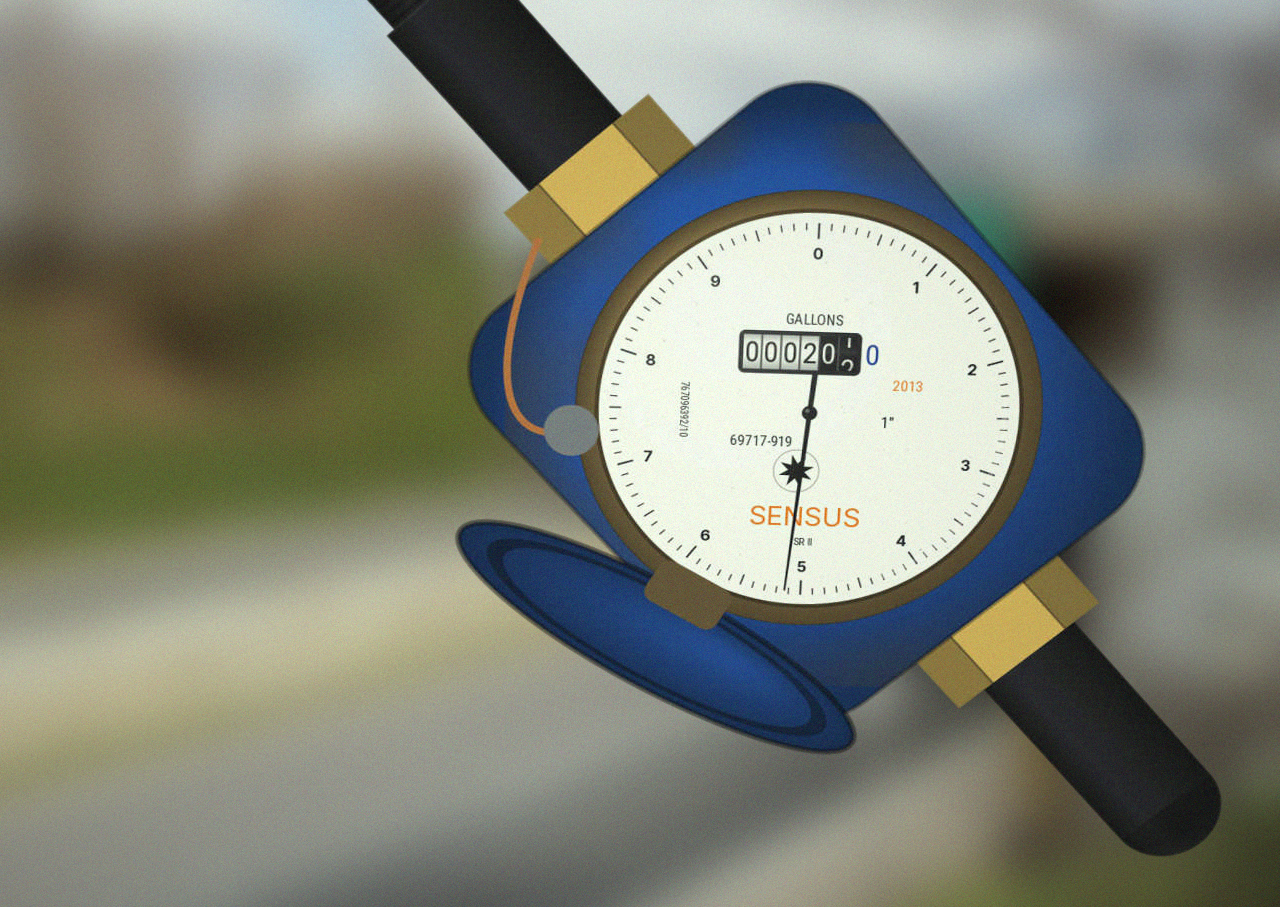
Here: 2015.1
